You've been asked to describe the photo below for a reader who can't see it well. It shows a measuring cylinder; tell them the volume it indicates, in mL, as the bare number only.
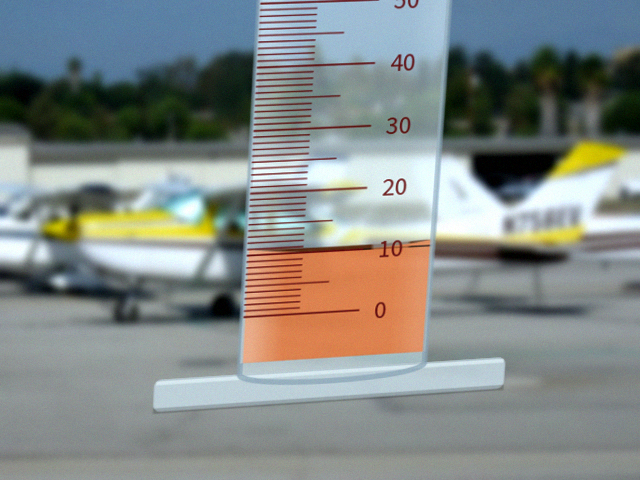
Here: 10
